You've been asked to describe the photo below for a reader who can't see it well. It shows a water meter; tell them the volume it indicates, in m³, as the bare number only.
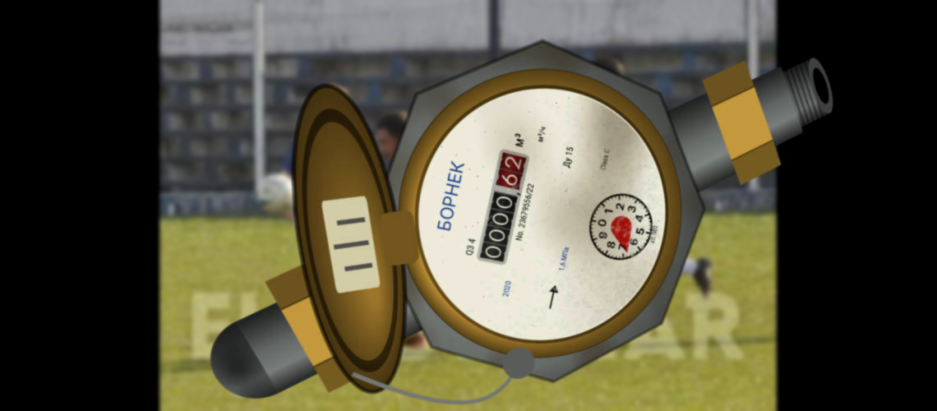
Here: 0.626
